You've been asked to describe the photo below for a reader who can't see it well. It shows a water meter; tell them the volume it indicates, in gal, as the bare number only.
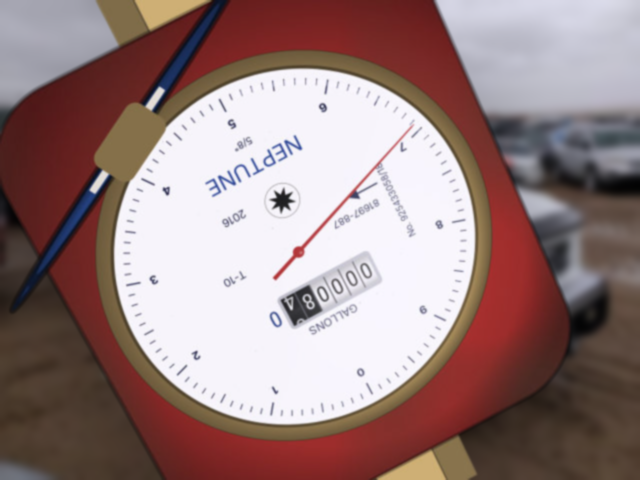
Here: 836.9
